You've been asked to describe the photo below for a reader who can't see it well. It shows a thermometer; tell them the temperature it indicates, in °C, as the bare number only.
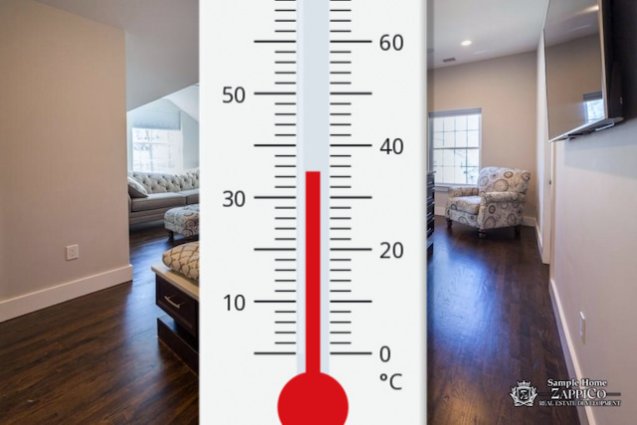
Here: 35
